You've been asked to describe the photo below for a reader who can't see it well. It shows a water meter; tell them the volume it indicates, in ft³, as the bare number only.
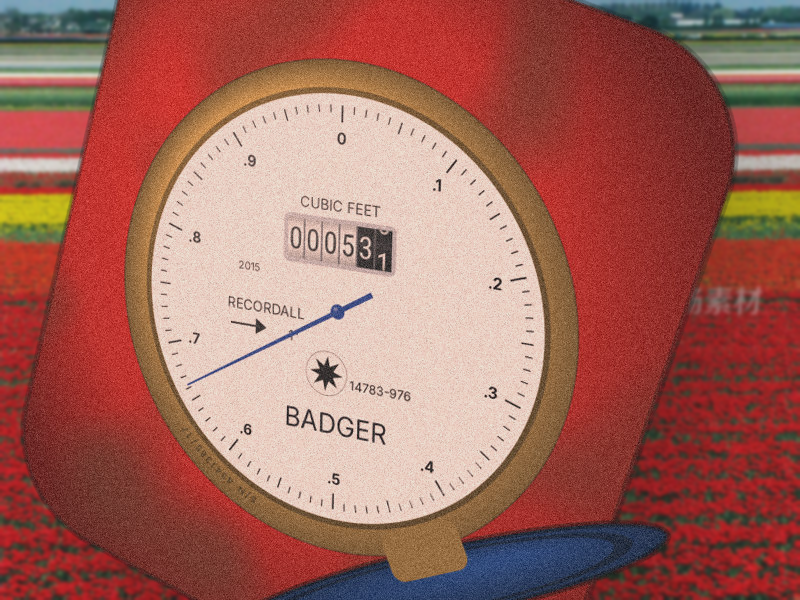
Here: 530.66
